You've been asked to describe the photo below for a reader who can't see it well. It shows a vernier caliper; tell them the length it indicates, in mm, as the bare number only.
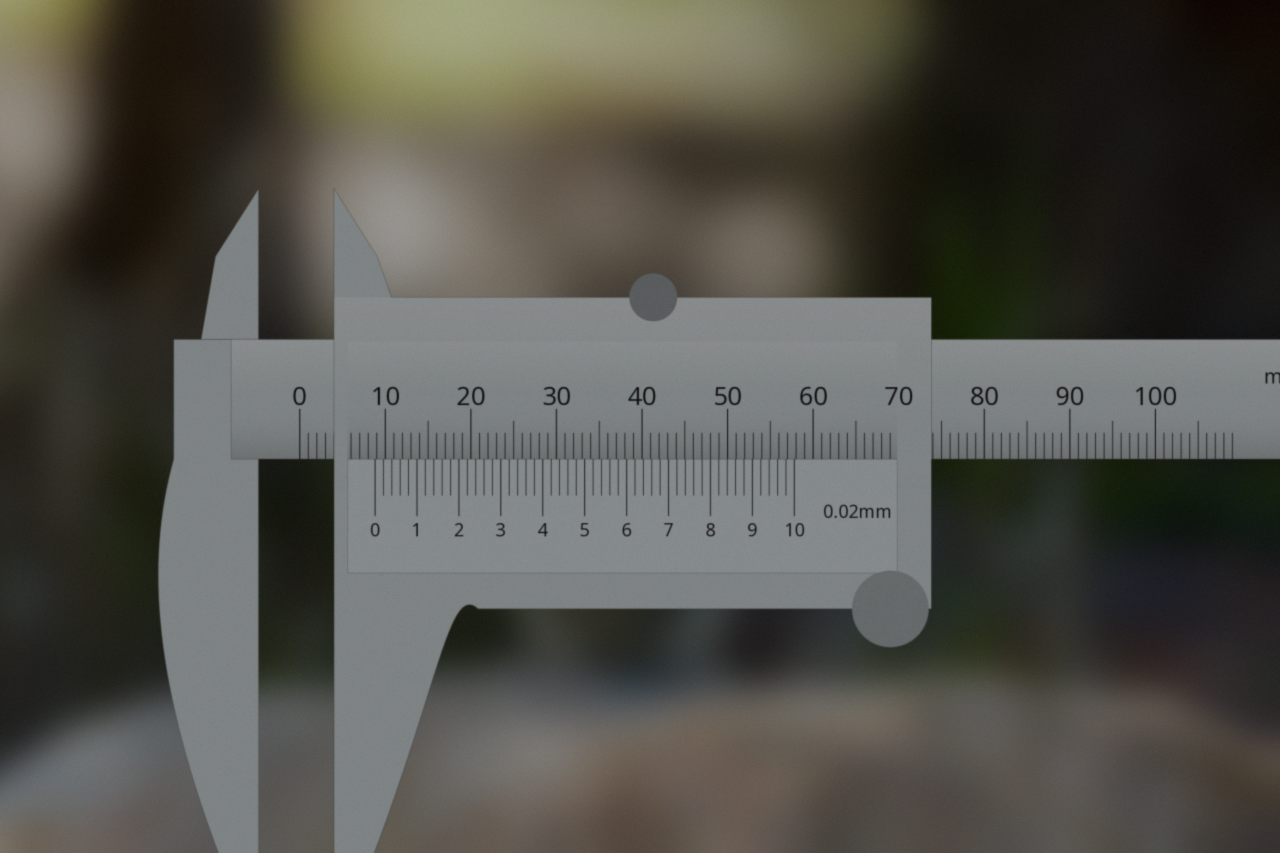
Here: 8.8
